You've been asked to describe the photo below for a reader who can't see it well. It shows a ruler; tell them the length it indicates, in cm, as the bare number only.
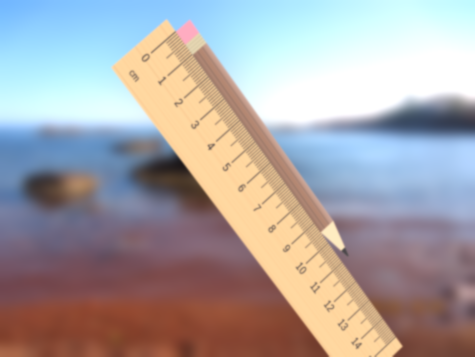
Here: 11
